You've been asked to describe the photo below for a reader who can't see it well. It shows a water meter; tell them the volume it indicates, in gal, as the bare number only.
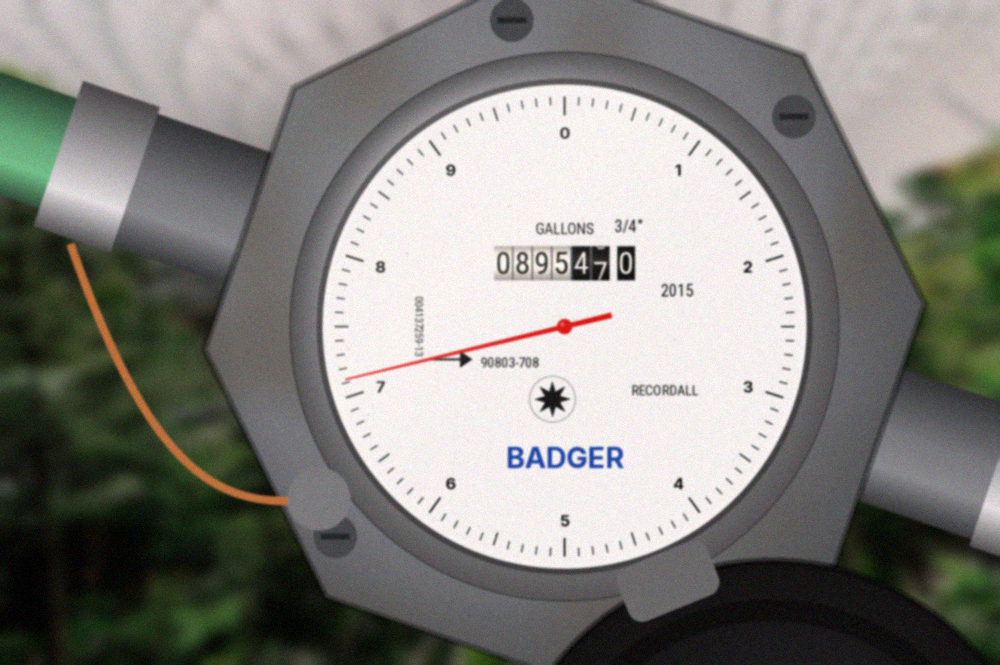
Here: 895467.1
